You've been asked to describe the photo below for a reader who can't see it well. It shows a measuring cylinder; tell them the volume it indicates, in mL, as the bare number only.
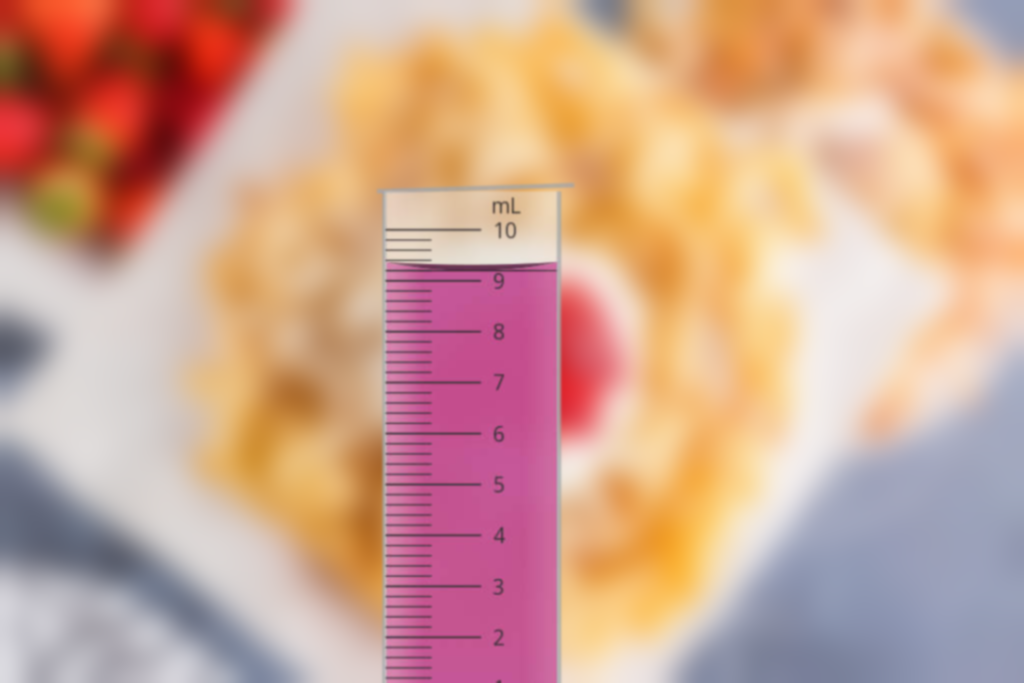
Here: 9.2
